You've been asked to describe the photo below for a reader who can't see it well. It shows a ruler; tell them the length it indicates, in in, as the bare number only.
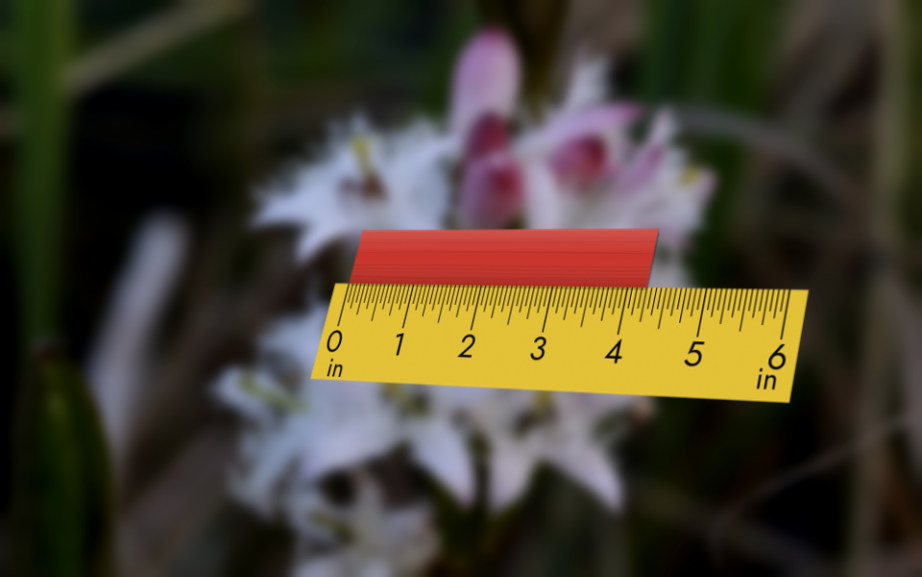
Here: 4.25
